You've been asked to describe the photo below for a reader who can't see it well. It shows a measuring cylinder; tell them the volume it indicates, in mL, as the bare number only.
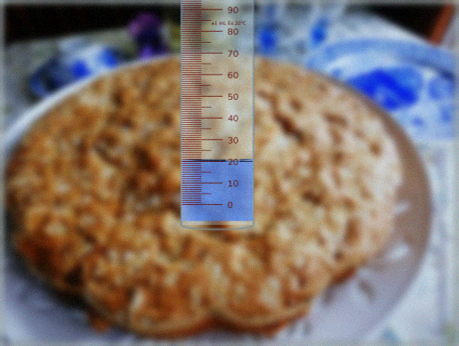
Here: 20
